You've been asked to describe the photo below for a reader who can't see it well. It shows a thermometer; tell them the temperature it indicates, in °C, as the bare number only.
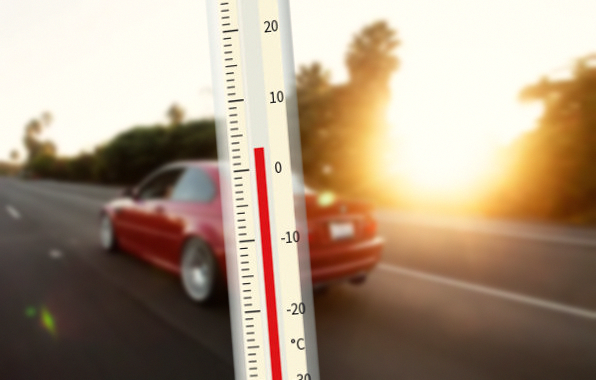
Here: 3
